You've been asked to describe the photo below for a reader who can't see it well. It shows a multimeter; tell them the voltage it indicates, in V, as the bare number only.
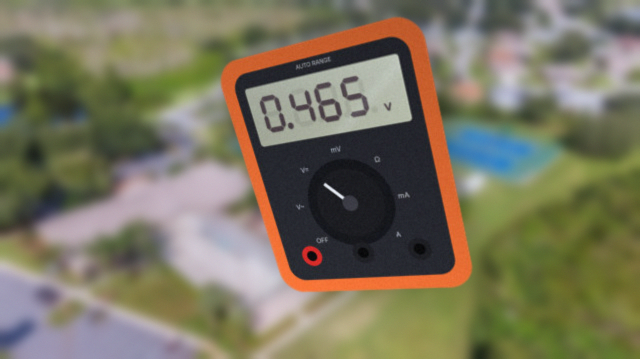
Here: 0.465
